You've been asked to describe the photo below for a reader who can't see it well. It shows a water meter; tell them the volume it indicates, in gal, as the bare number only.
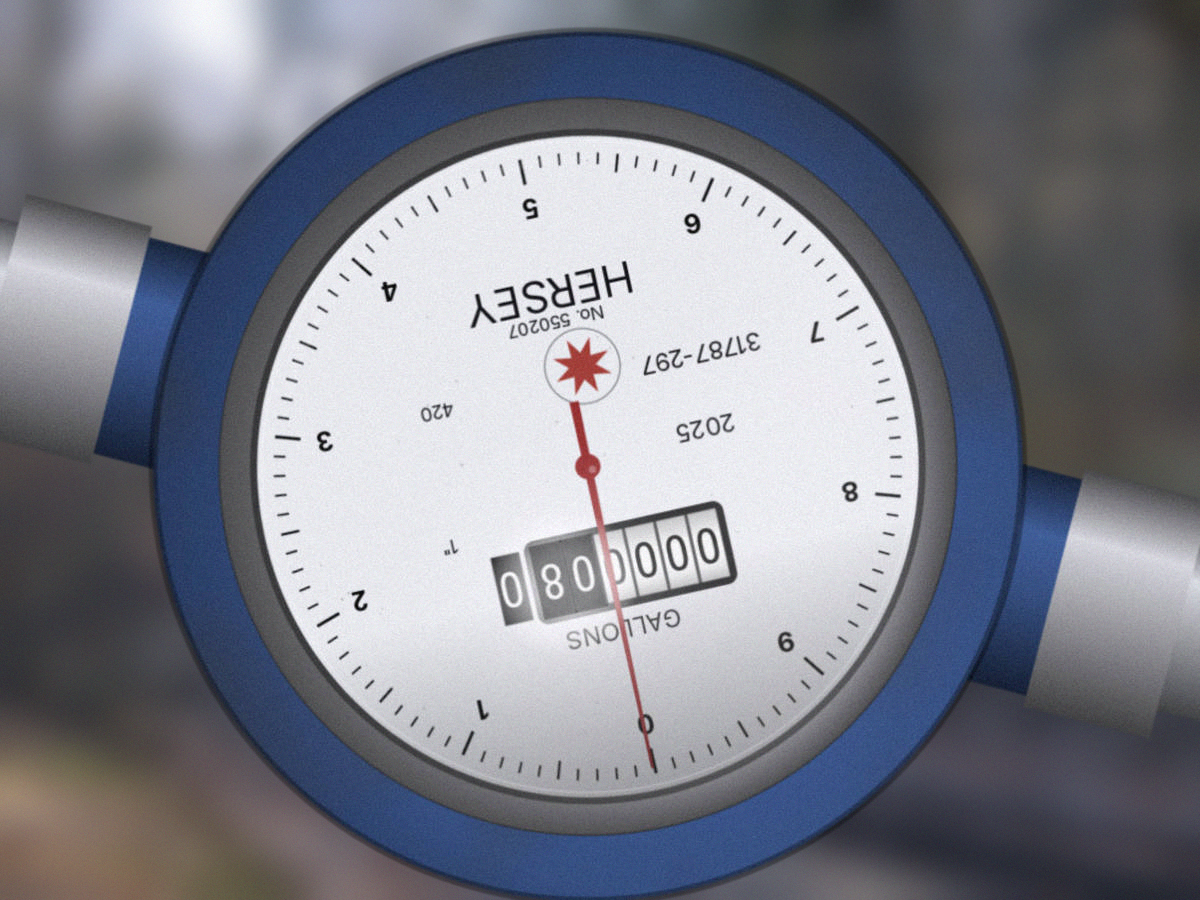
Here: 80.0
